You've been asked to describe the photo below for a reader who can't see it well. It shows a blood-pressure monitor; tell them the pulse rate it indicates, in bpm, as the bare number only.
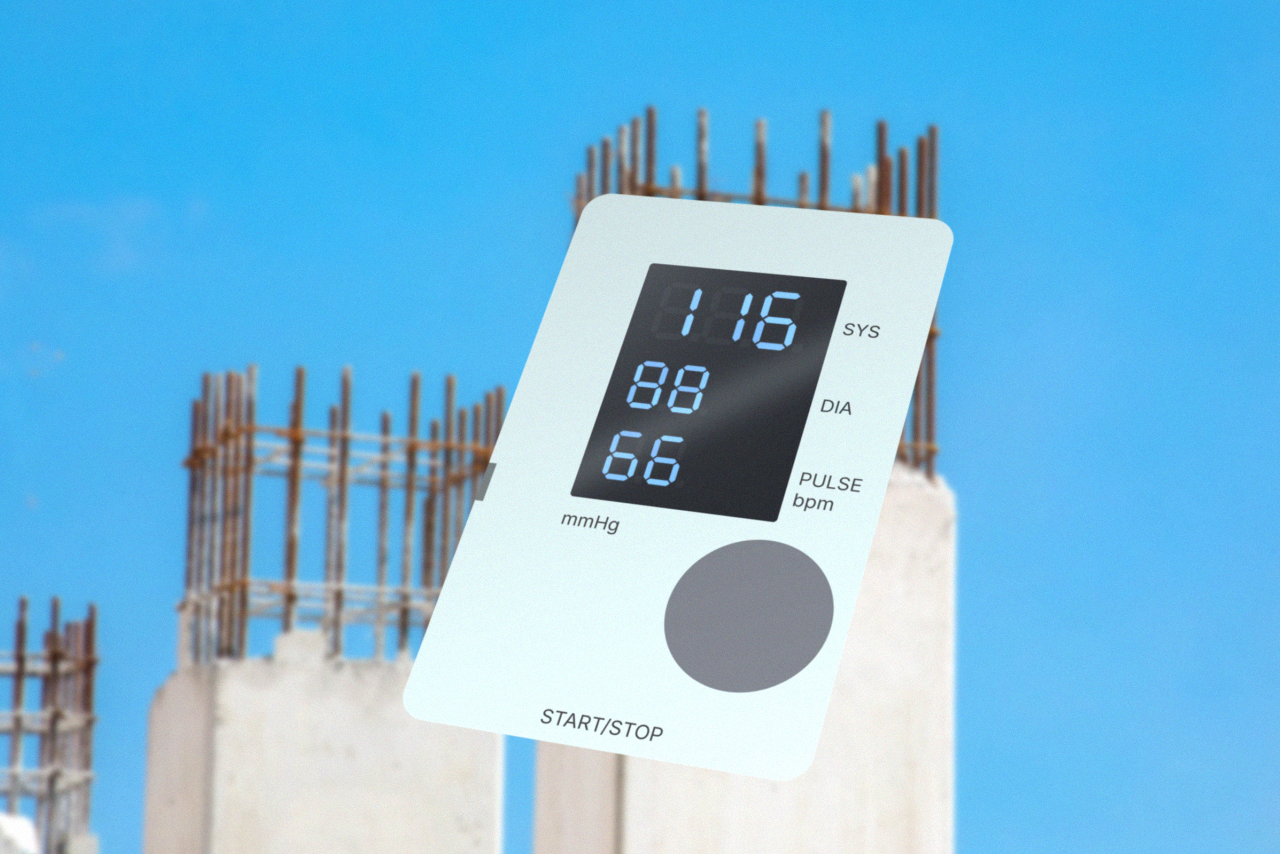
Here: 66
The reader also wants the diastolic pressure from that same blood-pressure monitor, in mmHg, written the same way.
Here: 88
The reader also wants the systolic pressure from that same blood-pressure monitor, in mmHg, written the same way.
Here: 116
